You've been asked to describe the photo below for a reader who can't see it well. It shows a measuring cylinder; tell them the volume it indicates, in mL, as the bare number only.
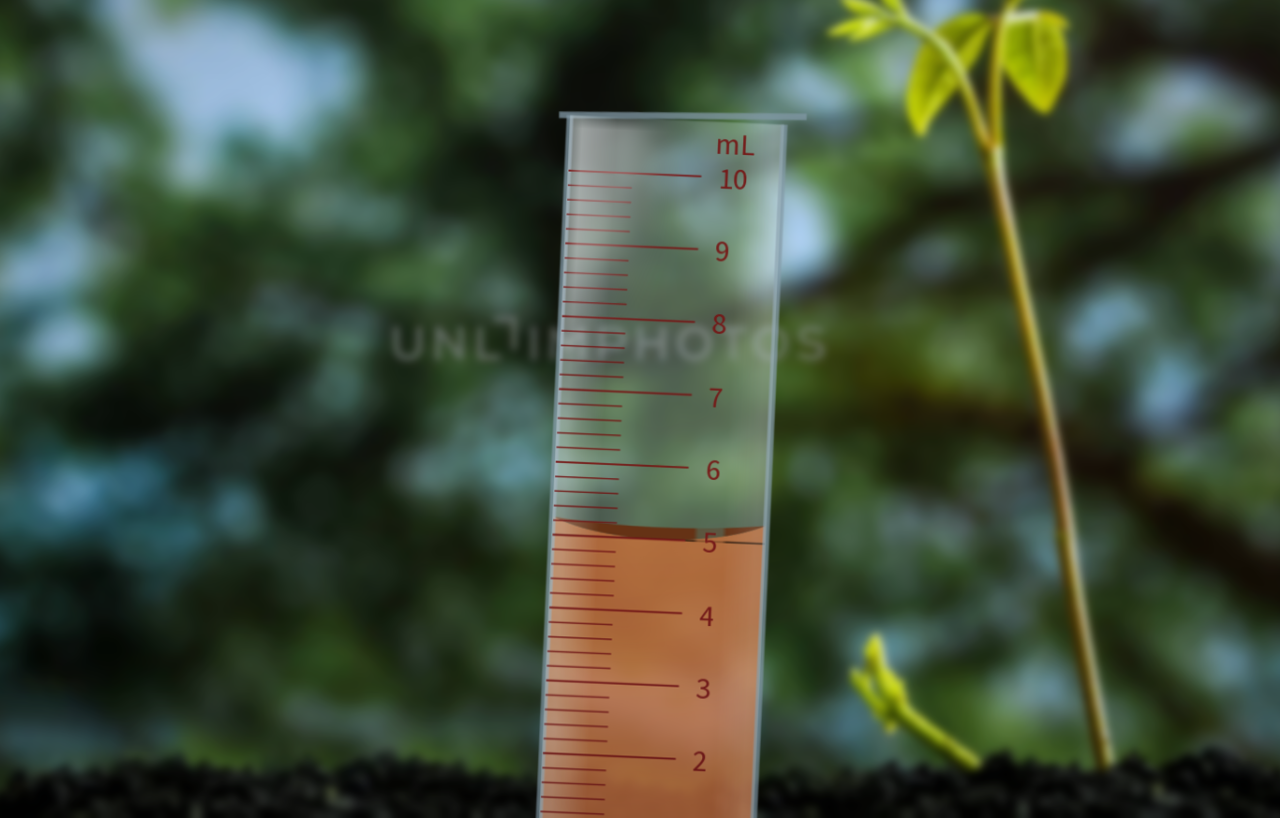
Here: 5
